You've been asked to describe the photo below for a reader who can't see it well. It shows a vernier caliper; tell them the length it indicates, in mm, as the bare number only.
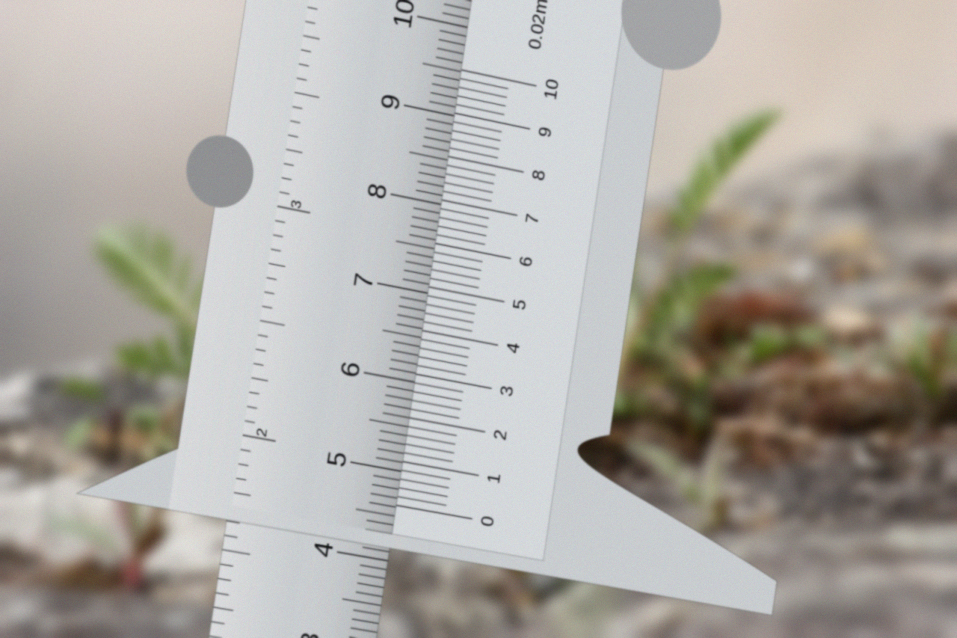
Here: 46.2
